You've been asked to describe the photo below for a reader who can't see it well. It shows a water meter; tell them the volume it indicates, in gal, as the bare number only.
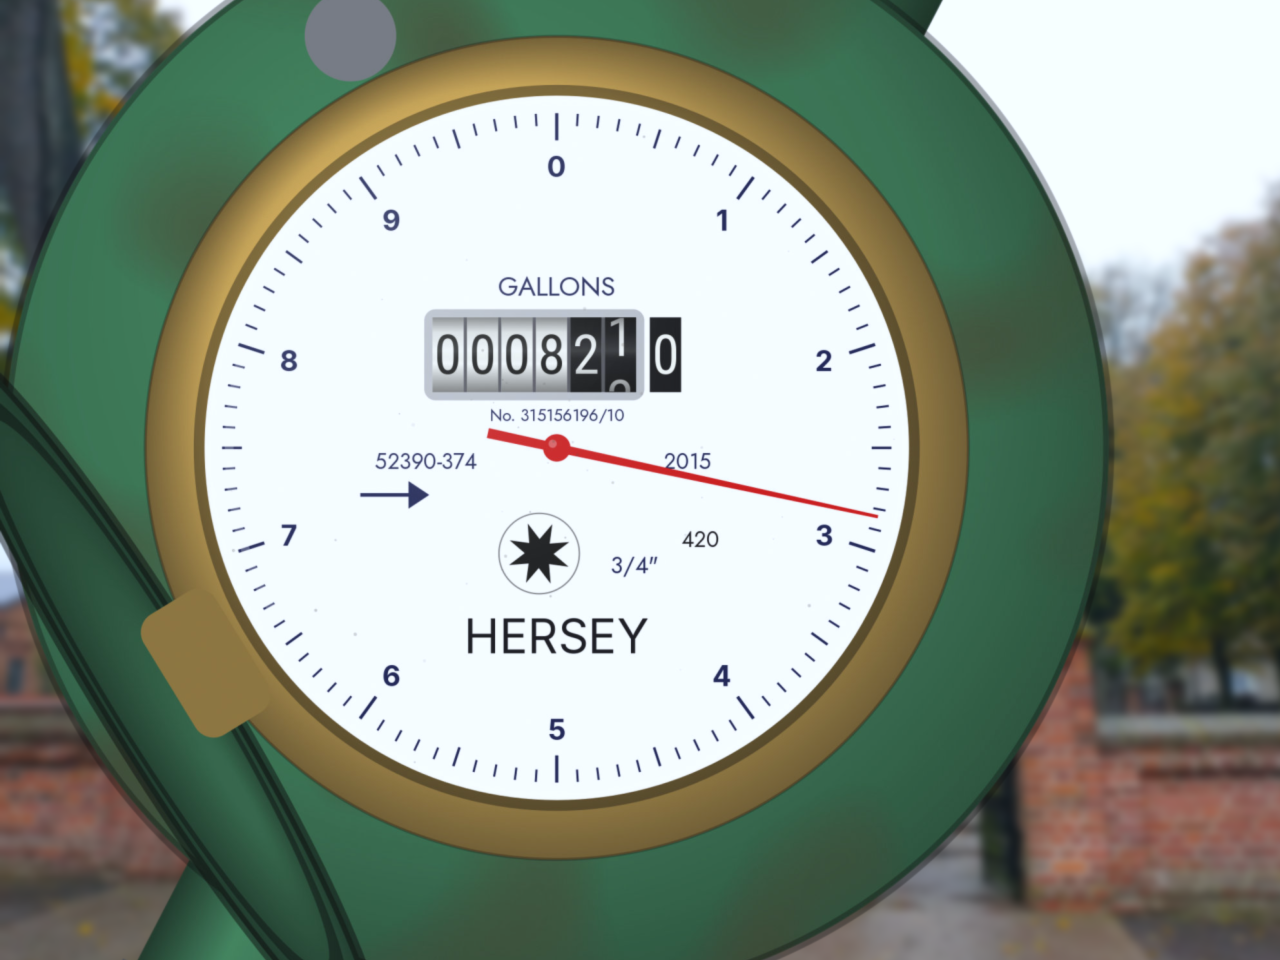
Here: 8212.8
